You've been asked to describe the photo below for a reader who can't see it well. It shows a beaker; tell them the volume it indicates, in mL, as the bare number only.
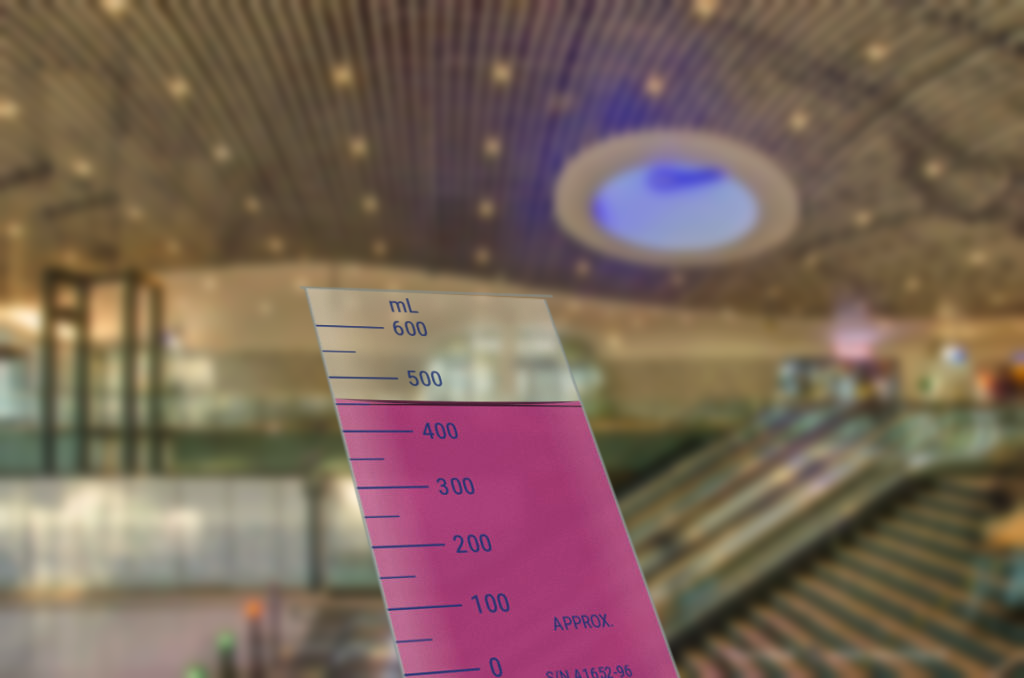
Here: 450
